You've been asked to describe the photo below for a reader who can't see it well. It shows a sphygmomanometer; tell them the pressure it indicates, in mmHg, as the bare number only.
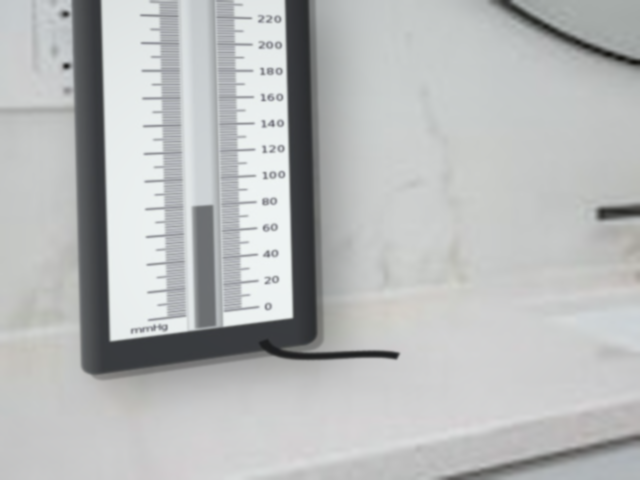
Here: 80
